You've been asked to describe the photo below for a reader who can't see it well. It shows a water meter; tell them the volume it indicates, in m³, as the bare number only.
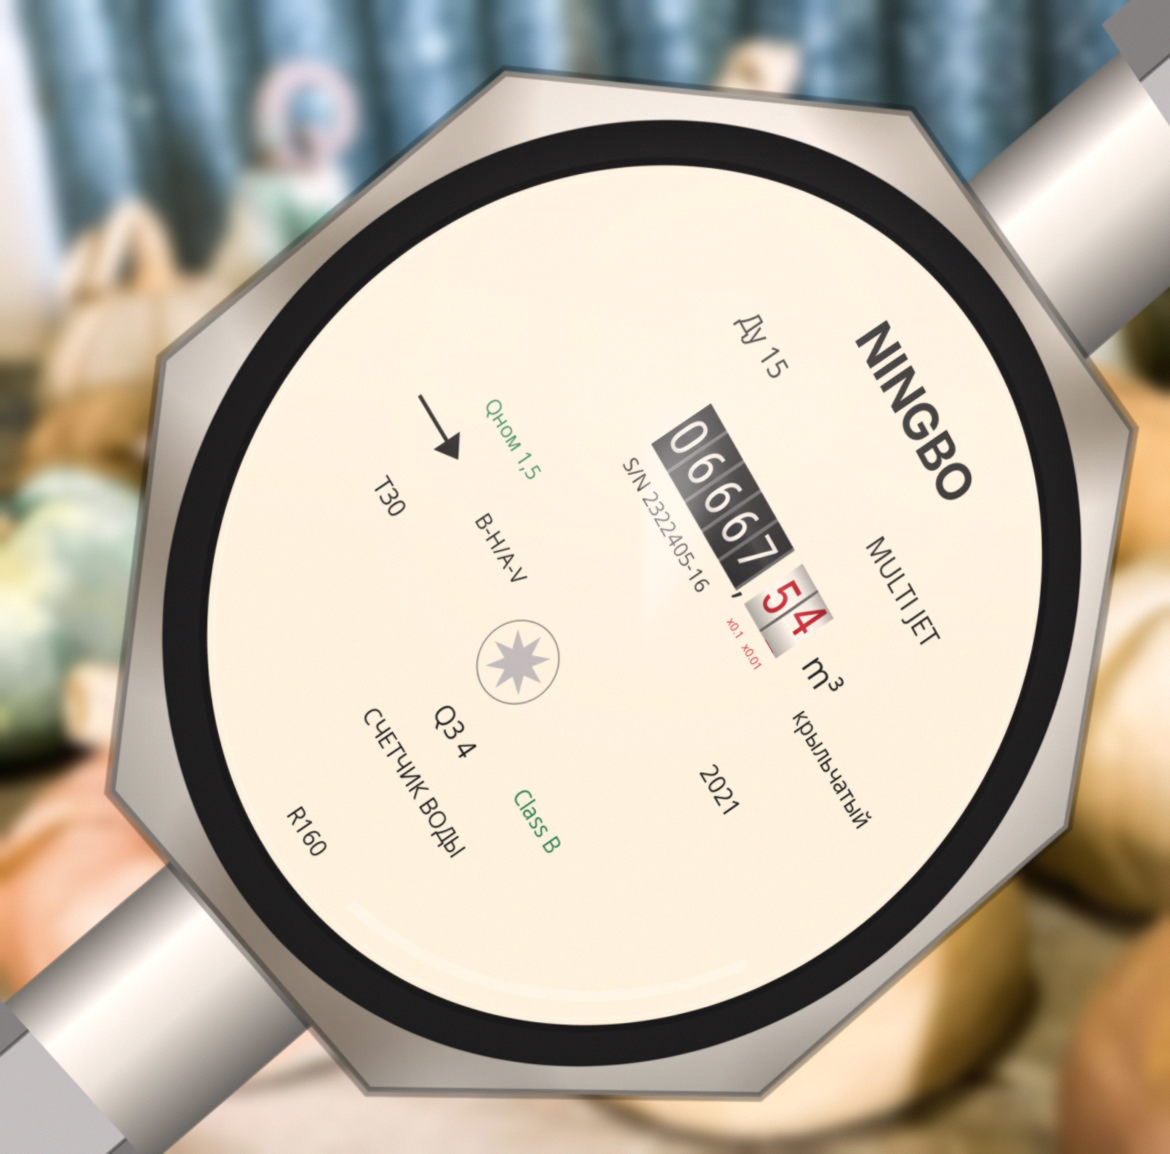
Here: 6667.54
